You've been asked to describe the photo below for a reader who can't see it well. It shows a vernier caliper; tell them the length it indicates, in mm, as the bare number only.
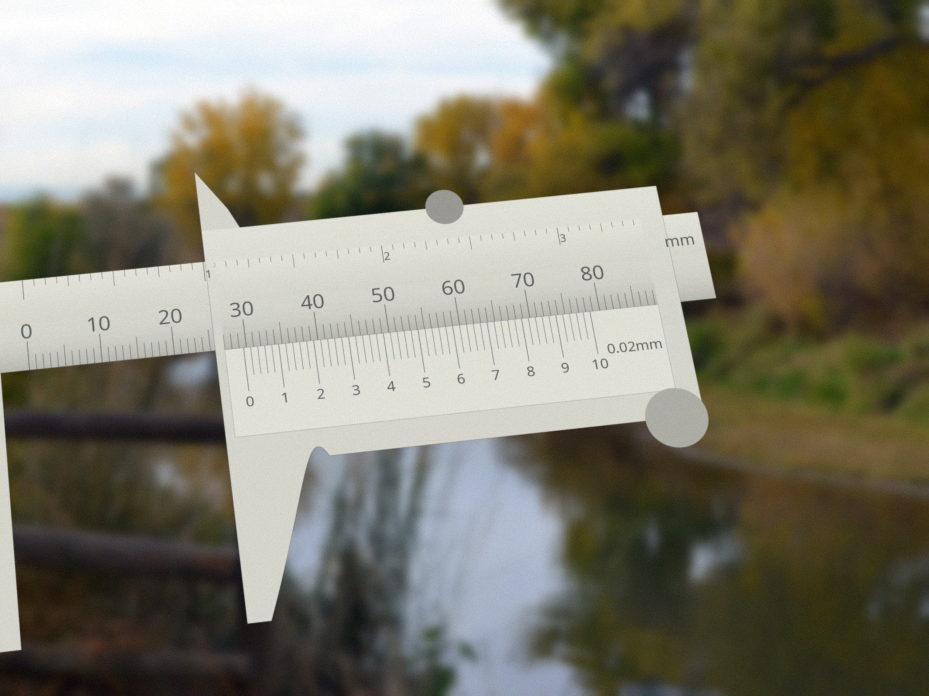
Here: 29.6
